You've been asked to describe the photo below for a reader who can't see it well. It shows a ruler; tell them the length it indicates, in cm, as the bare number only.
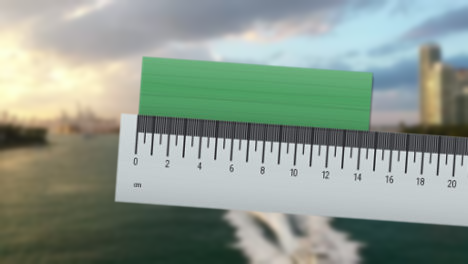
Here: 14.5
